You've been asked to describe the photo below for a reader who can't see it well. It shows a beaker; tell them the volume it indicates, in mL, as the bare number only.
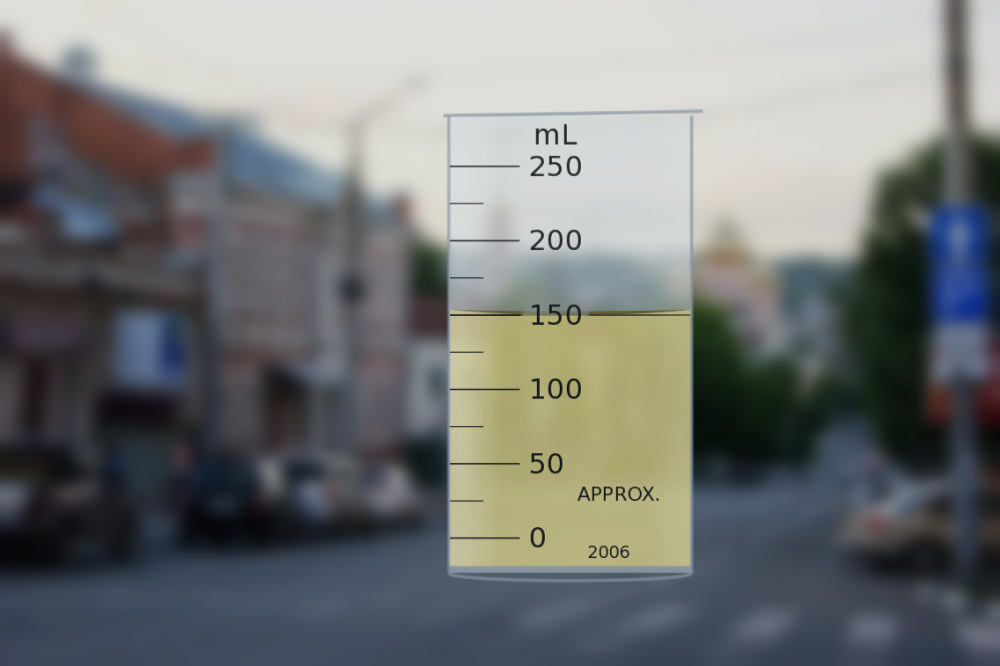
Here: 150
